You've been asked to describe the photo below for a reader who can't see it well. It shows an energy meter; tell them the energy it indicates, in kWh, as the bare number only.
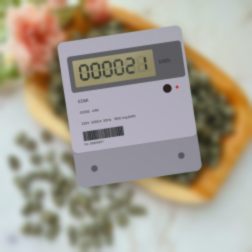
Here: 21
